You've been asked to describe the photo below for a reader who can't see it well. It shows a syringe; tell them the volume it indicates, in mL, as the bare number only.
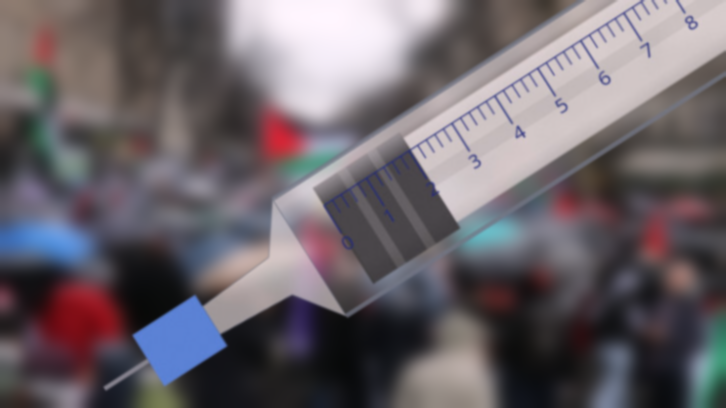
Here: 0
